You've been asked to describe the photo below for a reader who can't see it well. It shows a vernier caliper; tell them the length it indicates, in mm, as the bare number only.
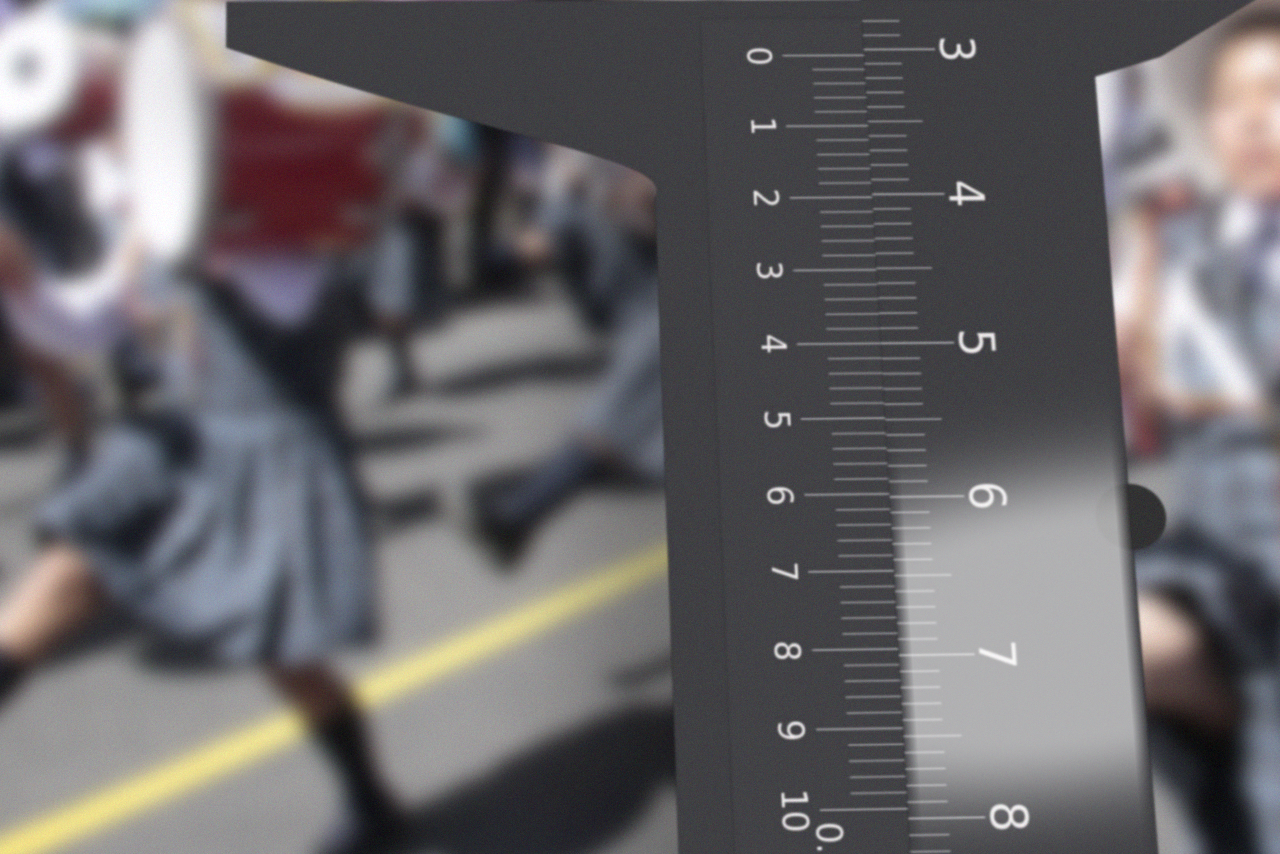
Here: 30.4
